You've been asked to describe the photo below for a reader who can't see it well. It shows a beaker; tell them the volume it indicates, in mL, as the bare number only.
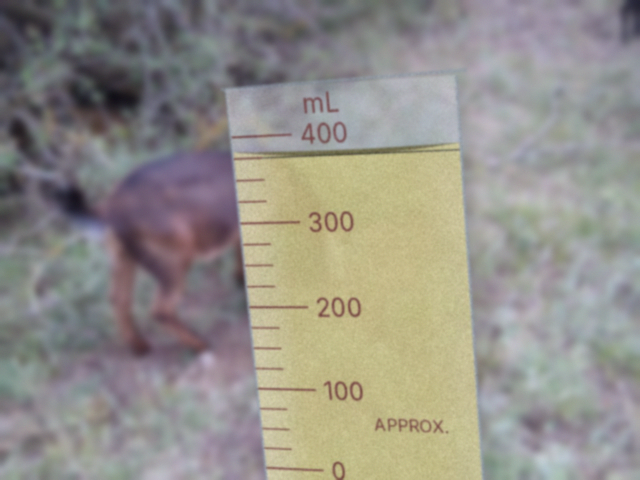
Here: 375
